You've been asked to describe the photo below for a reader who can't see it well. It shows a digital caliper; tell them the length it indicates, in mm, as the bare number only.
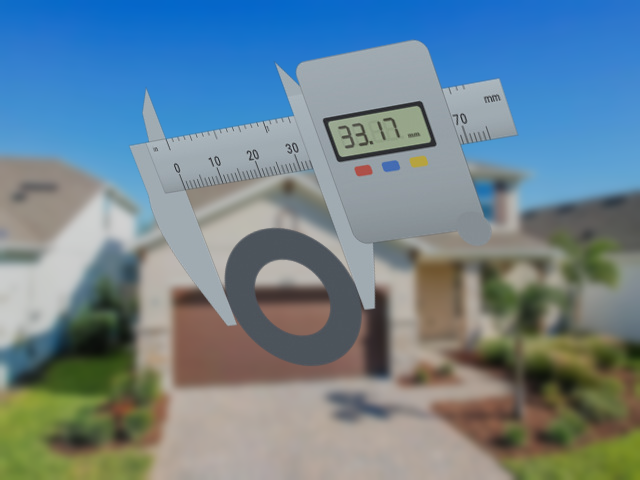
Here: 33.17
